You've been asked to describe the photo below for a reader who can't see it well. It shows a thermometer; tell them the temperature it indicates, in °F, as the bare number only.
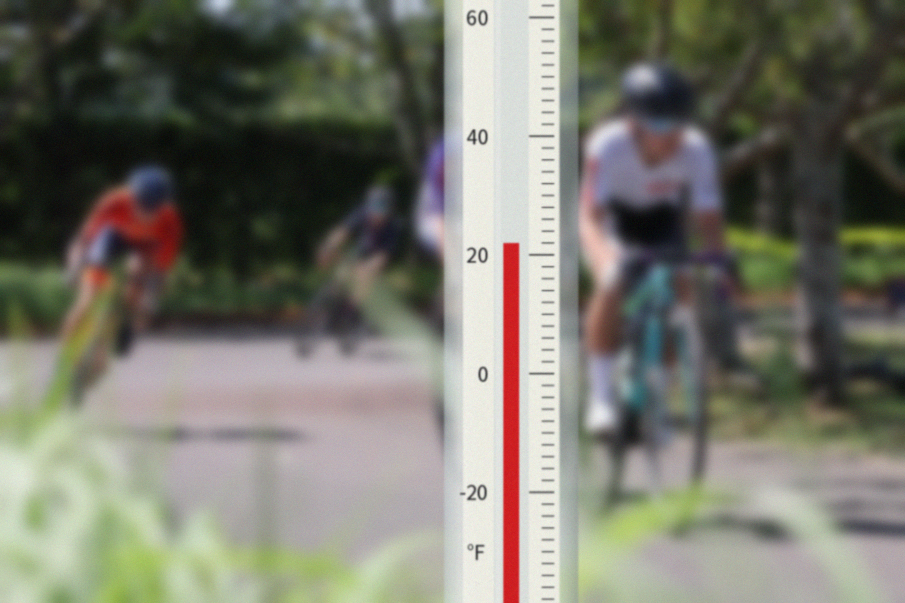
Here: 22
